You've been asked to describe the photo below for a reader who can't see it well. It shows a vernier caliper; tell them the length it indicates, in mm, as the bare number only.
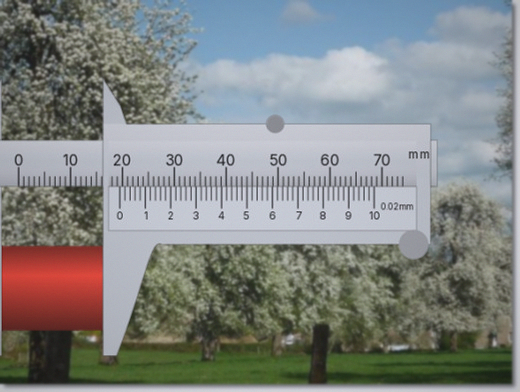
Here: 19.5
